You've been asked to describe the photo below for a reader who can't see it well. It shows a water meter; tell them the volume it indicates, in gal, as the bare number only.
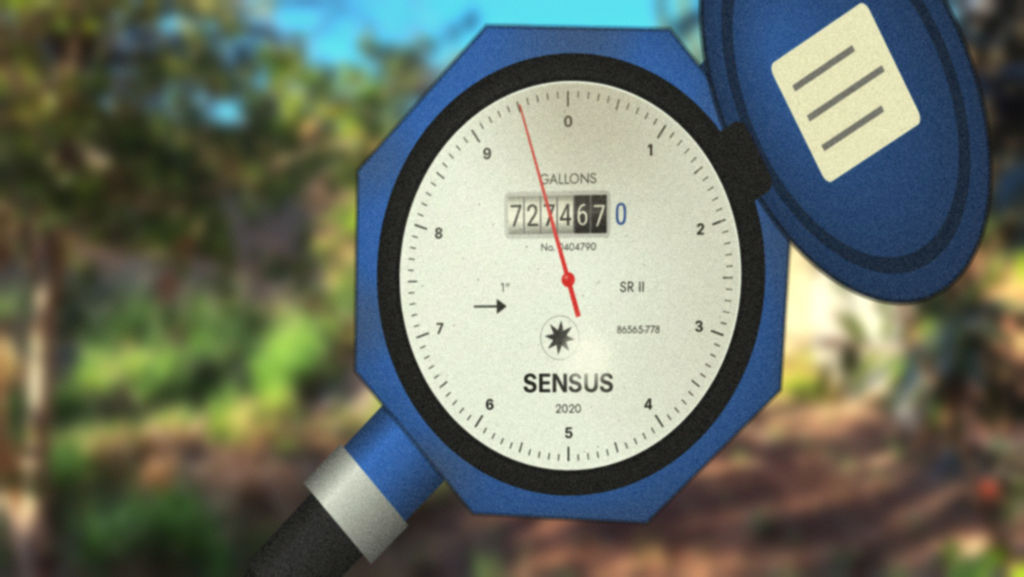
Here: 7274669.5
